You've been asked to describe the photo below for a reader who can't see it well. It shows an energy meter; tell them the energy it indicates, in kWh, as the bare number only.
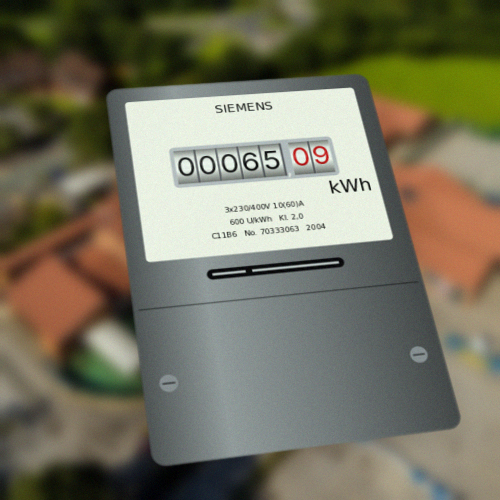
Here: 65.09
